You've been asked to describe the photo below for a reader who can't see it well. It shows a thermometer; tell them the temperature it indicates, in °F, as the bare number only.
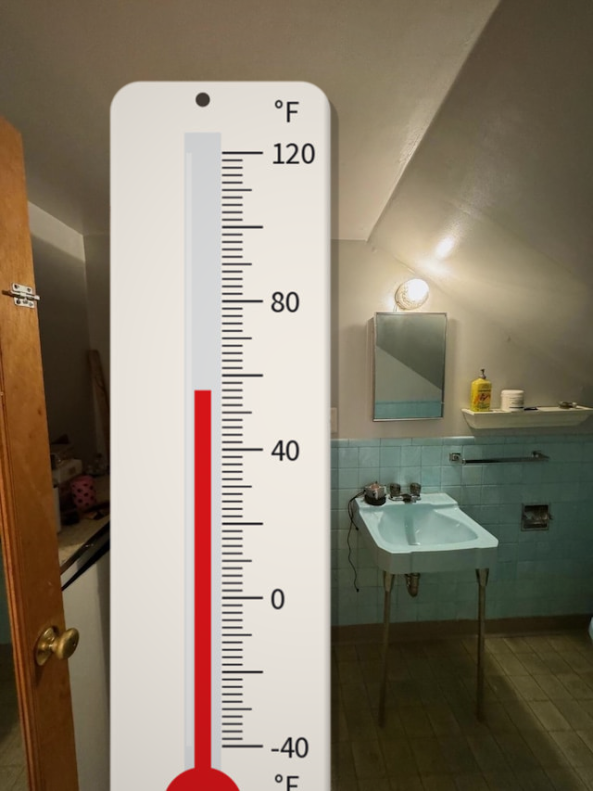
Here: 56
